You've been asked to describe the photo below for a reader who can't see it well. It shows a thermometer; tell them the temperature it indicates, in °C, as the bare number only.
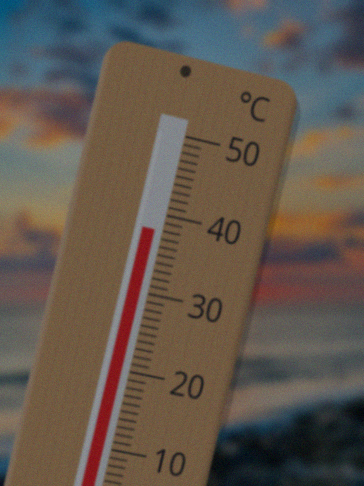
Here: 38
